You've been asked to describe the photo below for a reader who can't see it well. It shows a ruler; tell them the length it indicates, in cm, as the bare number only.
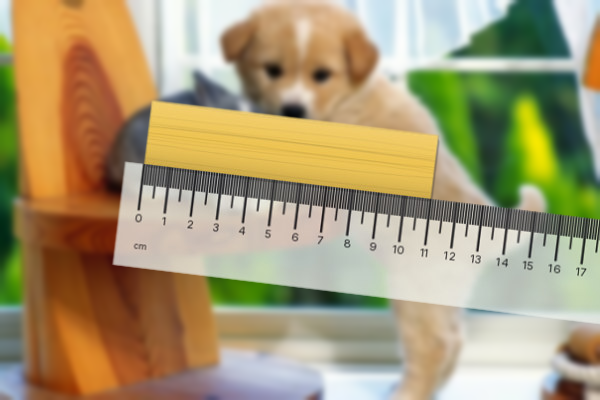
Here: 11
